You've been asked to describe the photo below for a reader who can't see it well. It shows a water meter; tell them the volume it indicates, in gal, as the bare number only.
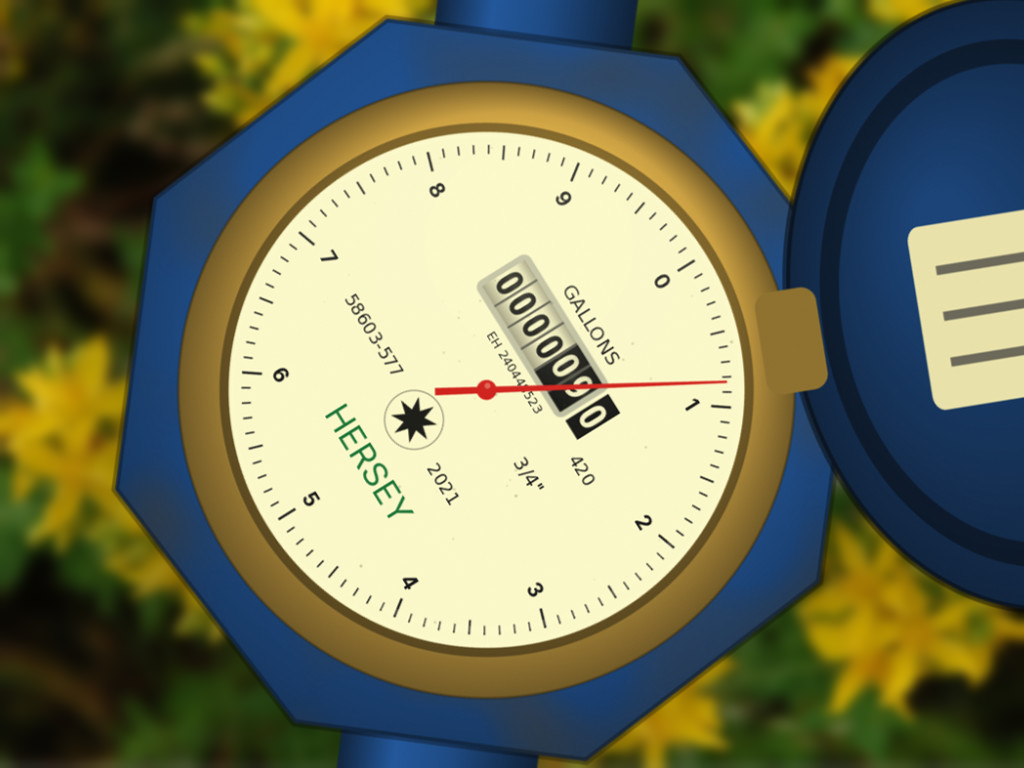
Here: 90.8
